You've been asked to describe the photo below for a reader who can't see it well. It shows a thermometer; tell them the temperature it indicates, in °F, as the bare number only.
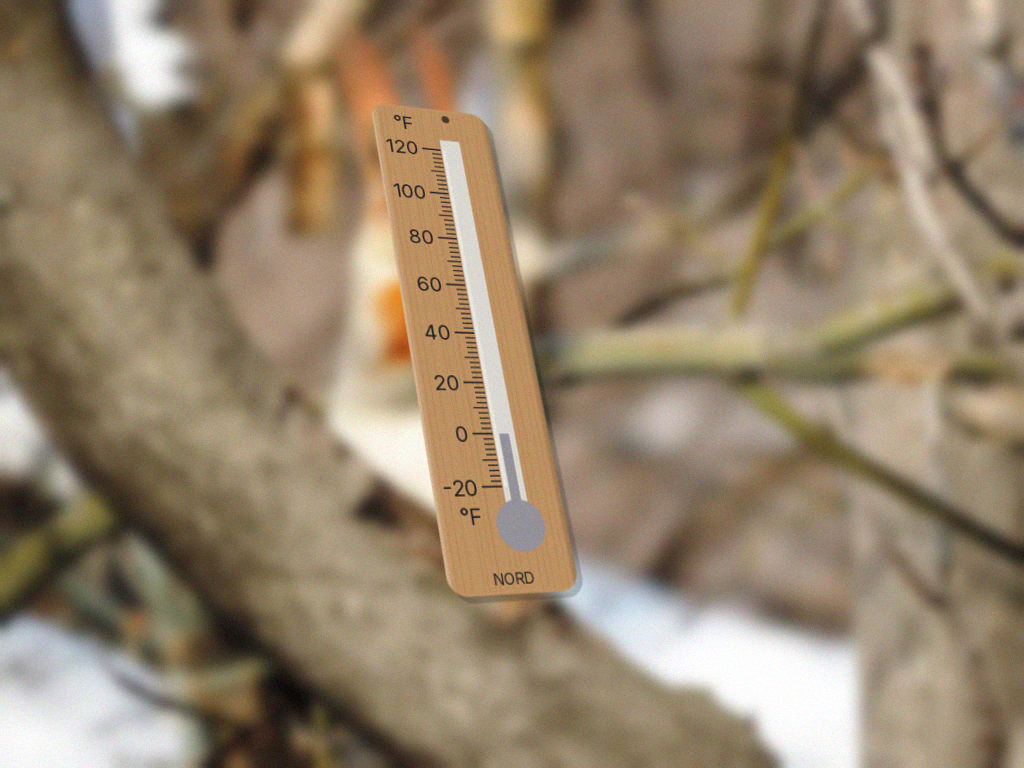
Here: 0
